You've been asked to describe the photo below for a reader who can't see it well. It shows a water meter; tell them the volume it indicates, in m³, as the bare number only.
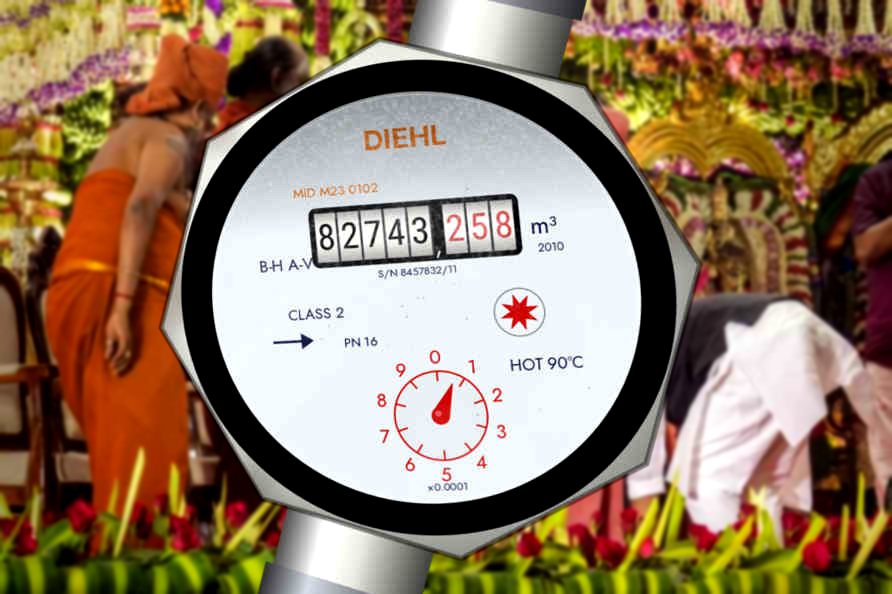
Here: 82743.2580
